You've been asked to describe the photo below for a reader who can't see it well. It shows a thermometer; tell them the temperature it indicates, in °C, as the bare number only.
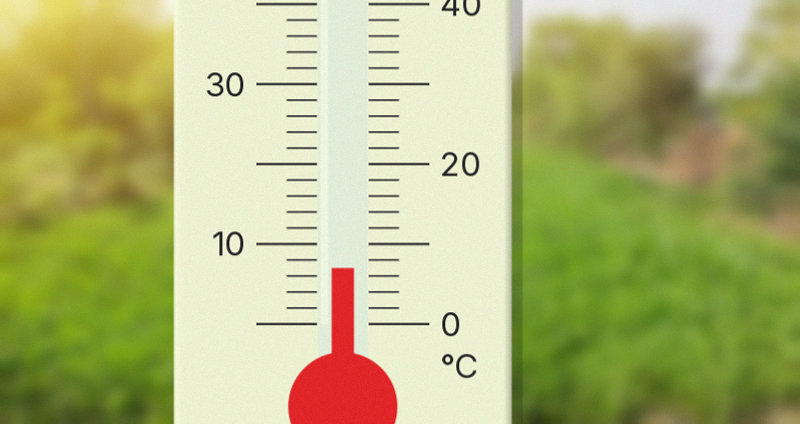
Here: 7
